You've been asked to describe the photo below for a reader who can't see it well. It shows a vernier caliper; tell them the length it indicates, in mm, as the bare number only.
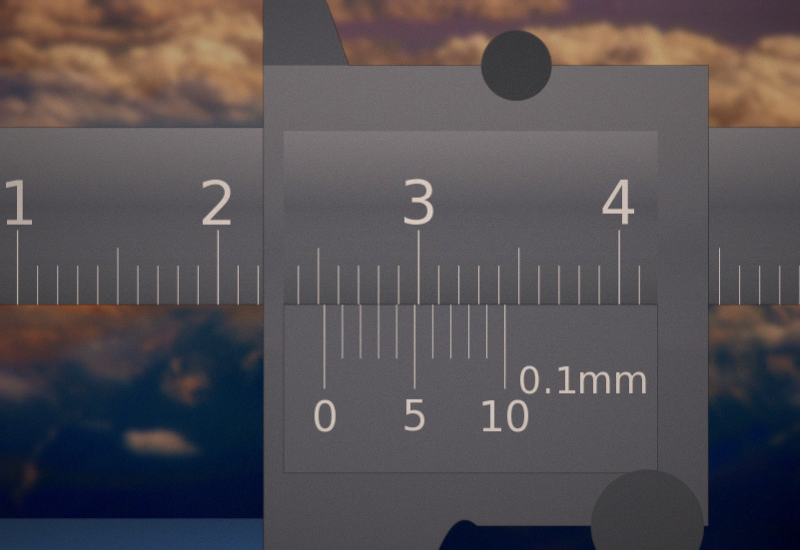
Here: 25.3
